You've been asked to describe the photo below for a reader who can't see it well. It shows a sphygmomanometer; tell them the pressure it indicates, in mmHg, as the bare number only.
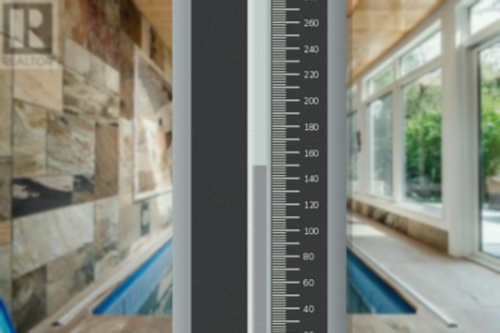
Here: 150
